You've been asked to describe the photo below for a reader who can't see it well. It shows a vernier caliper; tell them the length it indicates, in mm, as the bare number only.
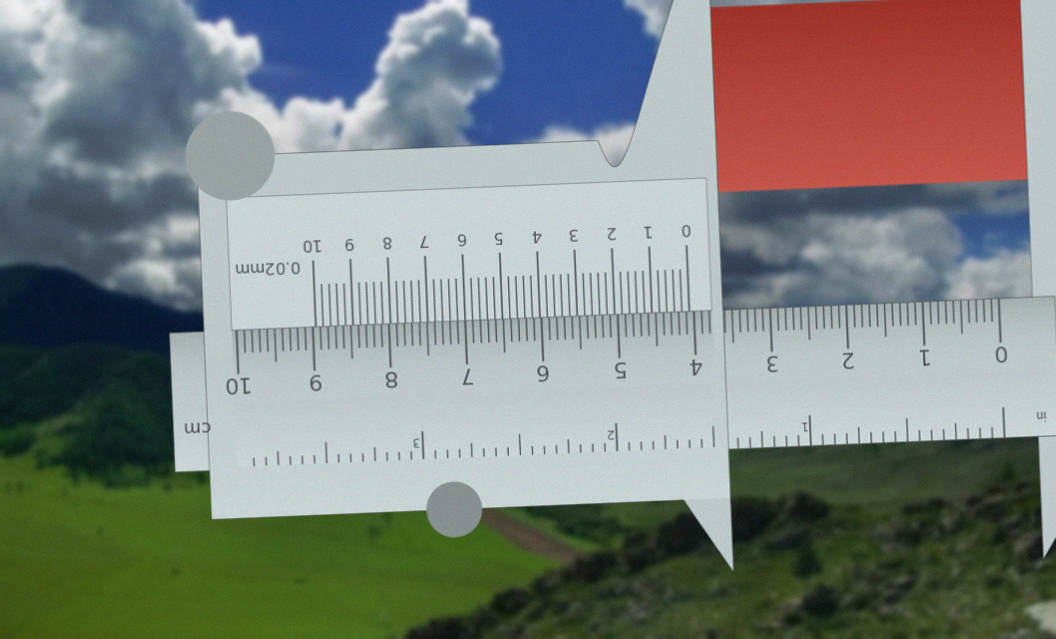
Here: 40.6
